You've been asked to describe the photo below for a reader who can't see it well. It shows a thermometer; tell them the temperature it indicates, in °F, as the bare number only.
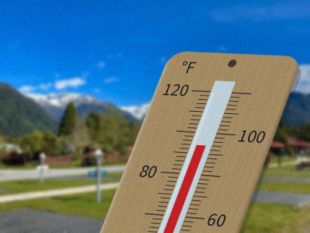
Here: 94
